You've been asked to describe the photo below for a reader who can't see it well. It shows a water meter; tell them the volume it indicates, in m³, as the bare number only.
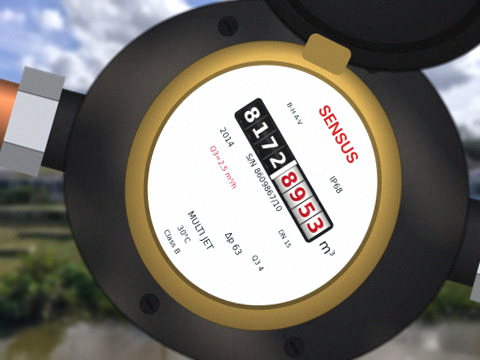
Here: 8172.8953
